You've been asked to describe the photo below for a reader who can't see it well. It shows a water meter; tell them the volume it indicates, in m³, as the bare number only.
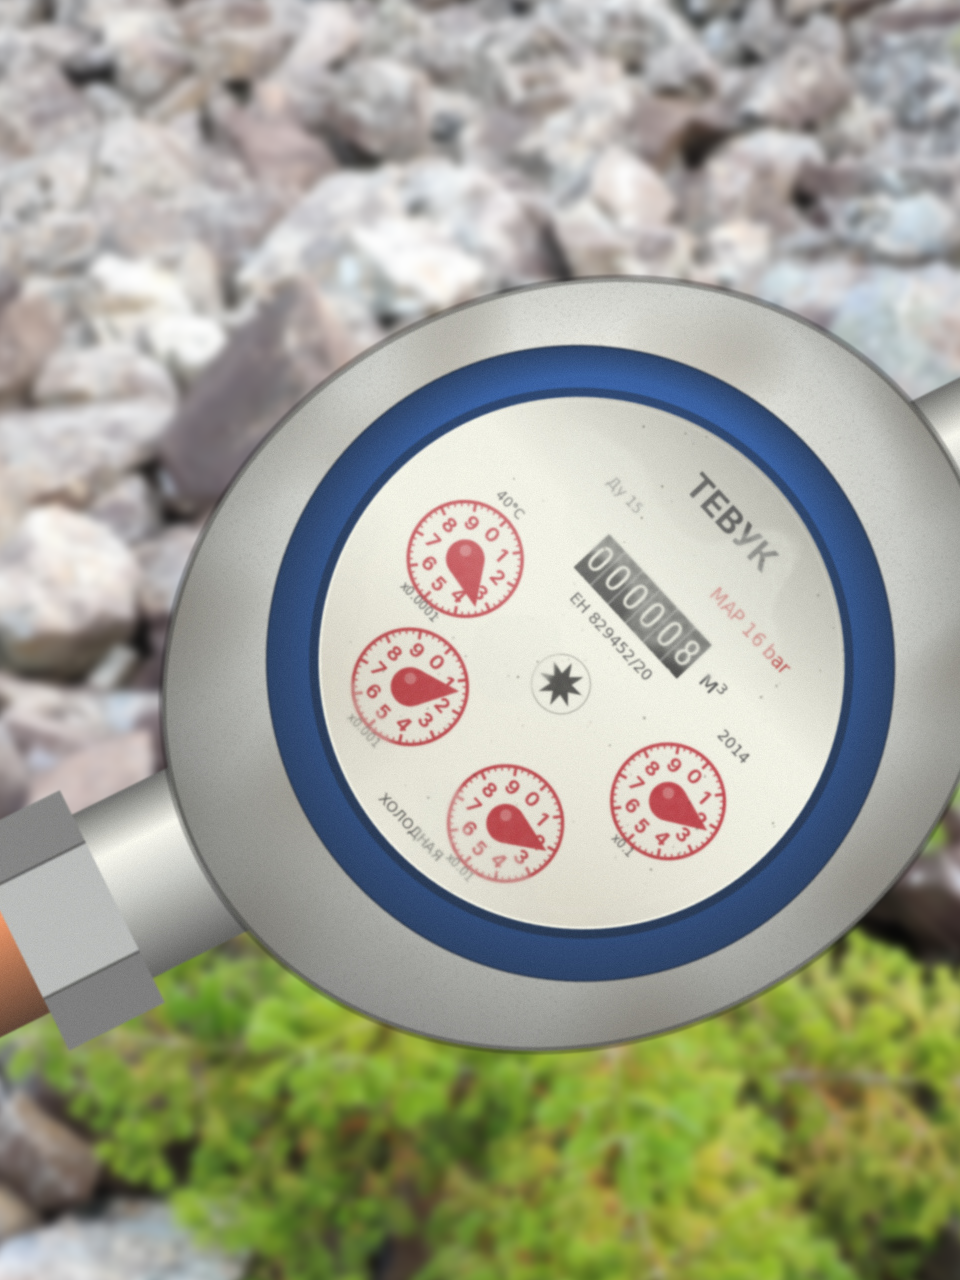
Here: 8.2213
